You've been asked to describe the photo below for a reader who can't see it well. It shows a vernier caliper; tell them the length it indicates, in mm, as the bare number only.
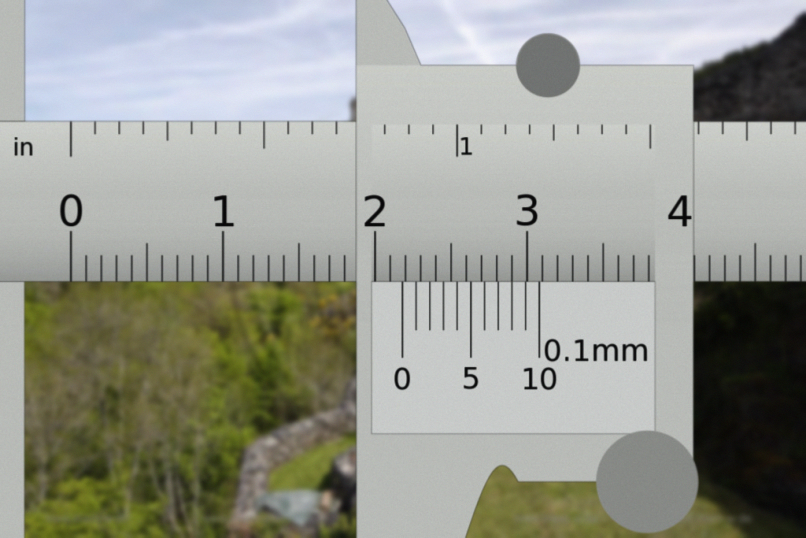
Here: 21.8
